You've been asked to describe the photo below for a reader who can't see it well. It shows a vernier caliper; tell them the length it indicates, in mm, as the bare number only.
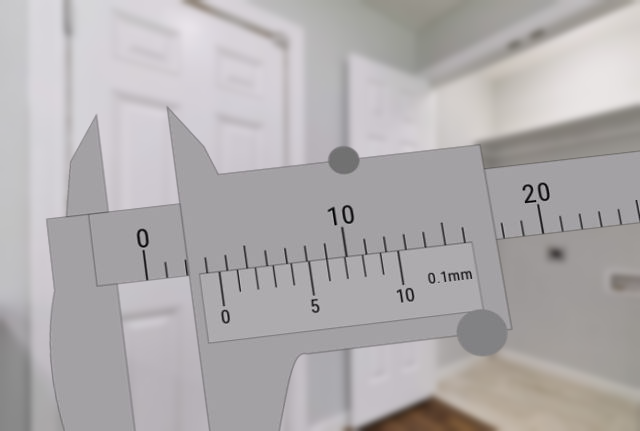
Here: 3.6
